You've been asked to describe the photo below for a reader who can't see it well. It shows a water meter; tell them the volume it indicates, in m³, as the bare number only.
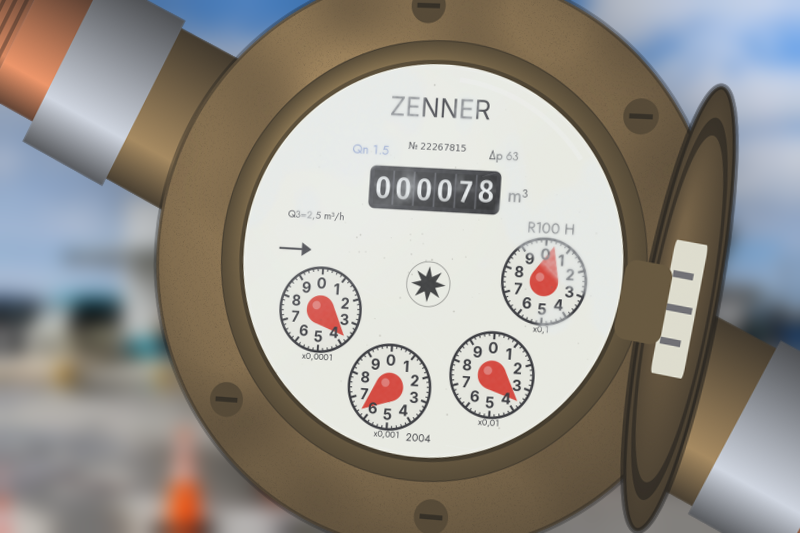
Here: 78.0363
